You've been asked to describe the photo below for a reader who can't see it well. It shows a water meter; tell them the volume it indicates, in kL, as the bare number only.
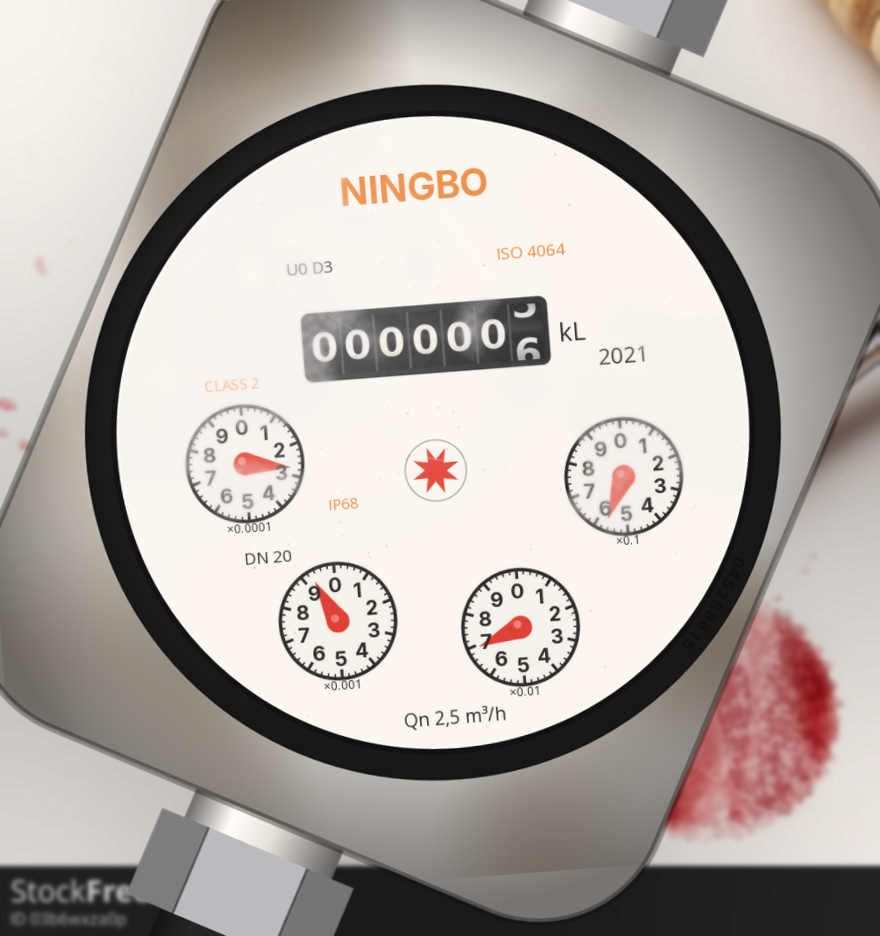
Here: 5.5692
